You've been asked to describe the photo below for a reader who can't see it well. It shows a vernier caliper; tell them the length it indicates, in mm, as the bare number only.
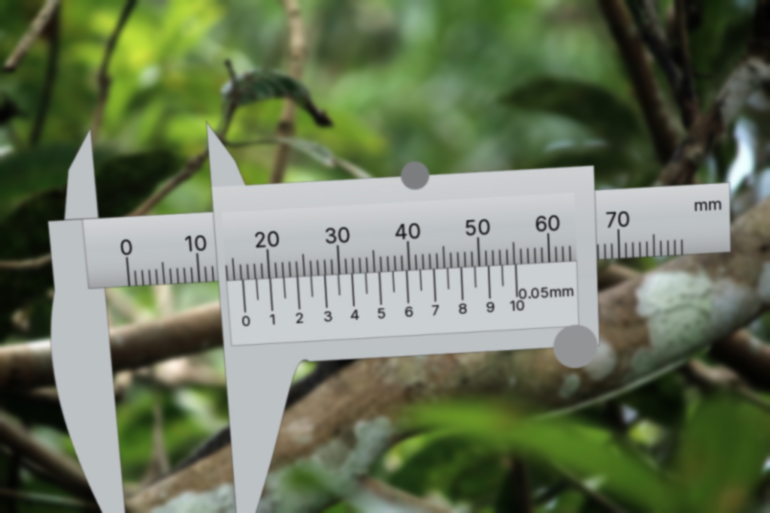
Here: 16.2
